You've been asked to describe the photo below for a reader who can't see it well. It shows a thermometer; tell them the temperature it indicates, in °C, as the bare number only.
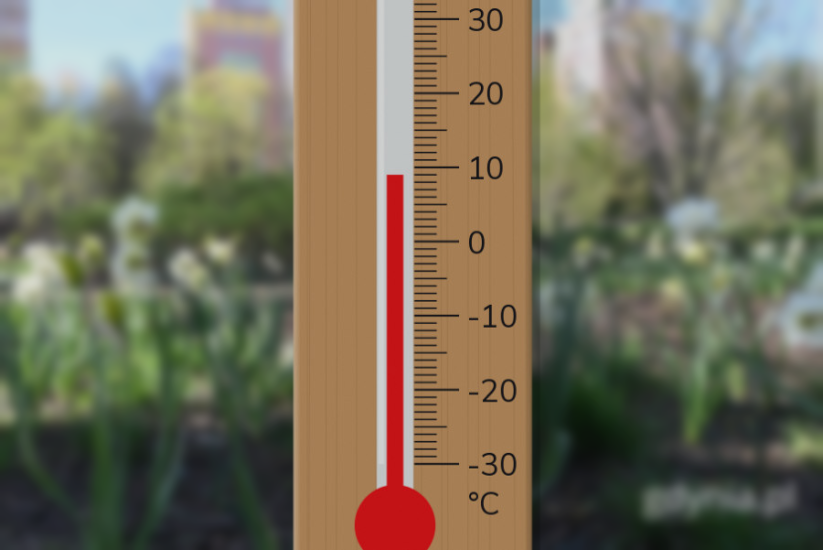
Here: 9
